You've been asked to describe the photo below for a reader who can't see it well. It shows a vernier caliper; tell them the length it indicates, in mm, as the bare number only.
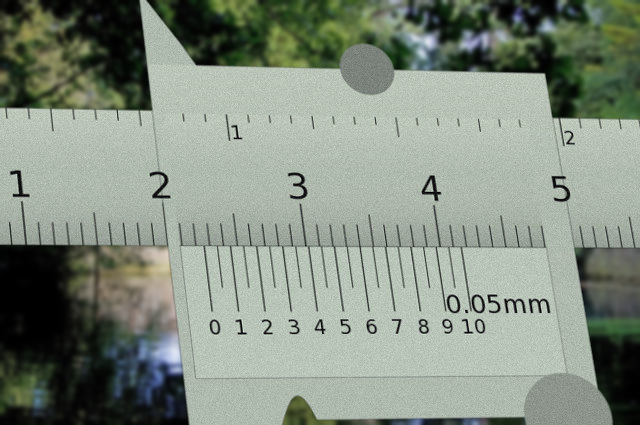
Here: 22.6
